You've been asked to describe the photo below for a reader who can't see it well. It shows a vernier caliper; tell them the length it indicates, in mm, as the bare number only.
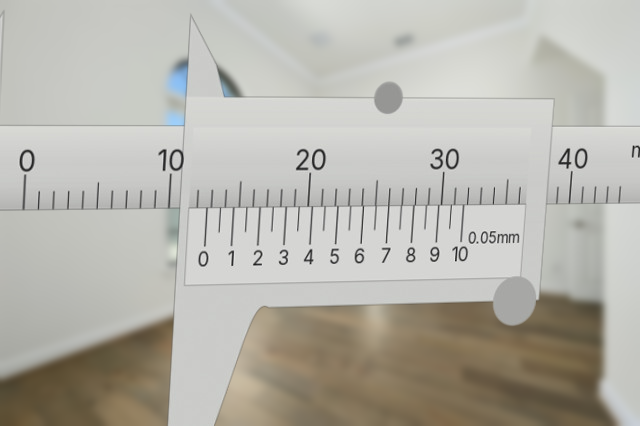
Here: 12.7
